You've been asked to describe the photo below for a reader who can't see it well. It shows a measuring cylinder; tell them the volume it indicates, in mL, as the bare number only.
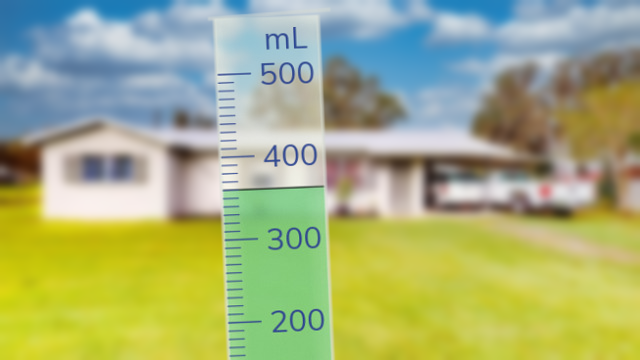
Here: 360
